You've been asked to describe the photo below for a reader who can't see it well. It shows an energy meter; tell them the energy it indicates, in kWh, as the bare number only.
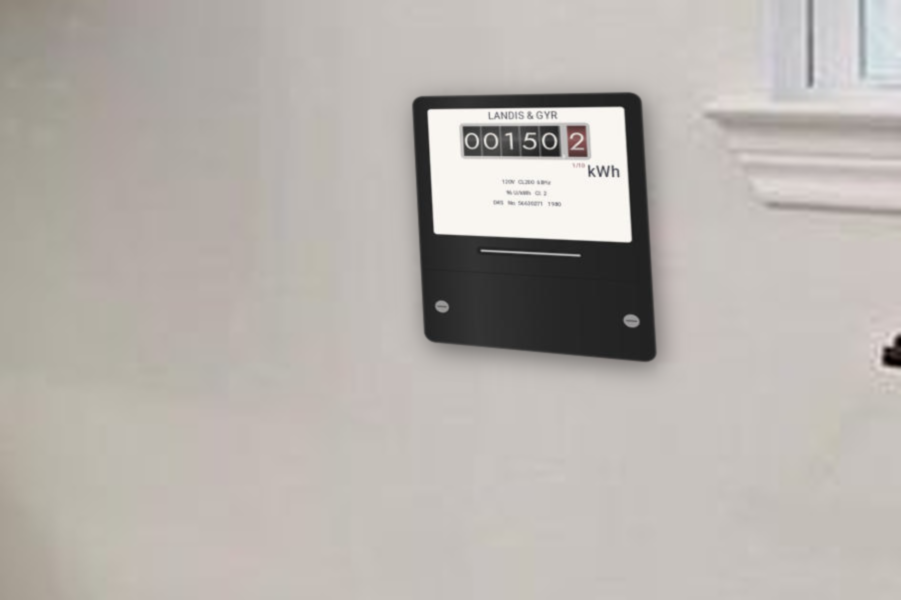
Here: 150.2
